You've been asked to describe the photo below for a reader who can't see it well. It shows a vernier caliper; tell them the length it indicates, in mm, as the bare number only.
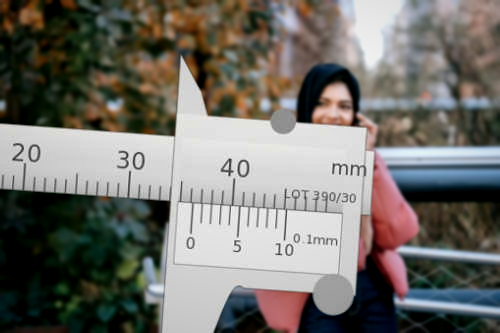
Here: 36.2
